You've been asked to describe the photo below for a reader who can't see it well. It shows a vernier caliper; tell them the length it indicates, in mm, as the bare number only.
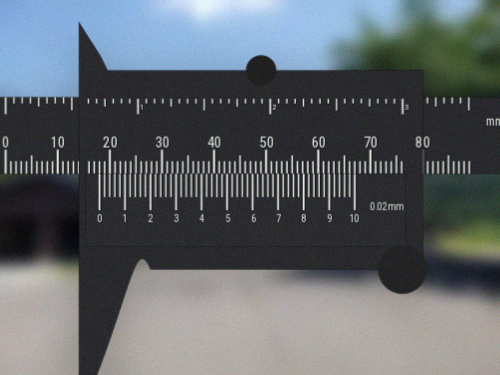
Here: 18.0
